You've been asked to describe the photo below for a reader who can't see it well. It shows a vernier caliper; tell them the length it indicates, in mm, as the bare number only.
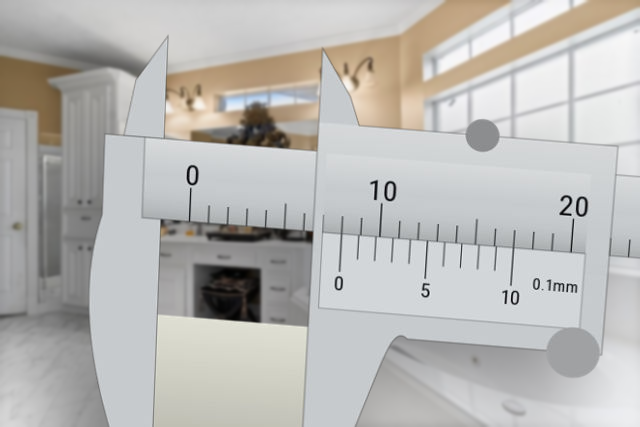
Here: 8.0
